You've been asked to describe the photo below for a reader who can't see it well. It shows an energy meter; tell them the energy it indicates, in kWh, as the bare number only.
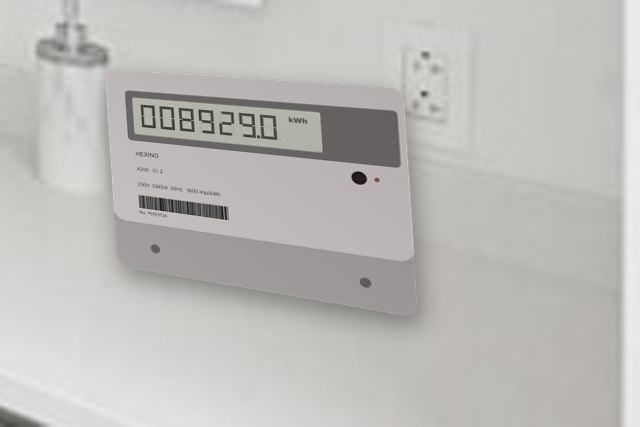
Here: 8929.0
